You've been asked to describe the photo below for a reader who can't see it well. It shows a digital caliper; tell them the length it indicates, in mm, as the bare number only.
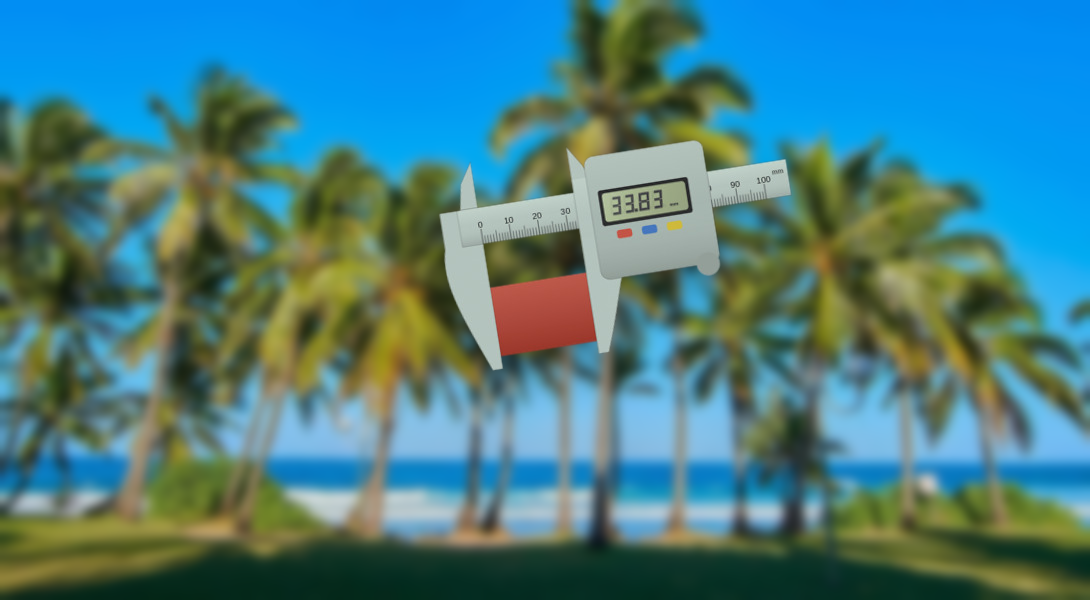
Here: 33.83
